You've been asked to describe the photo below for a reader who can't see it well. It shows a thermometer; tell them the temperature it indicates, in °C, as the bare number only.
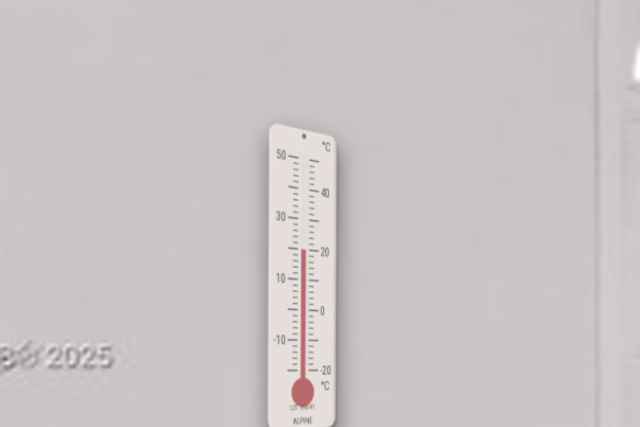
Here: 20
